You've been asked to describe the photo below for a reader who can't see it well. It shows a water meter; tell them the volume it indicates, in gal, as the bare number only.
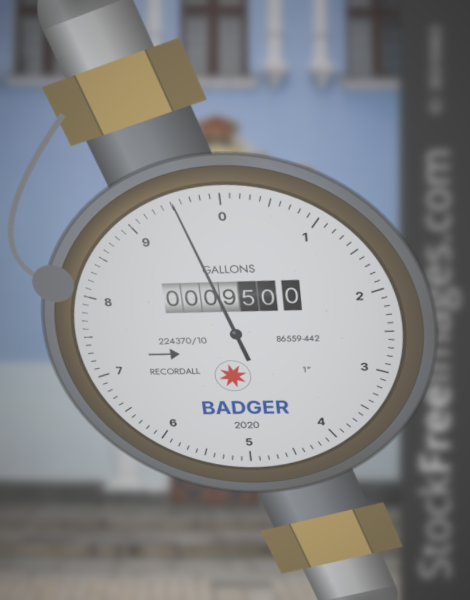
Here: 9499.5
